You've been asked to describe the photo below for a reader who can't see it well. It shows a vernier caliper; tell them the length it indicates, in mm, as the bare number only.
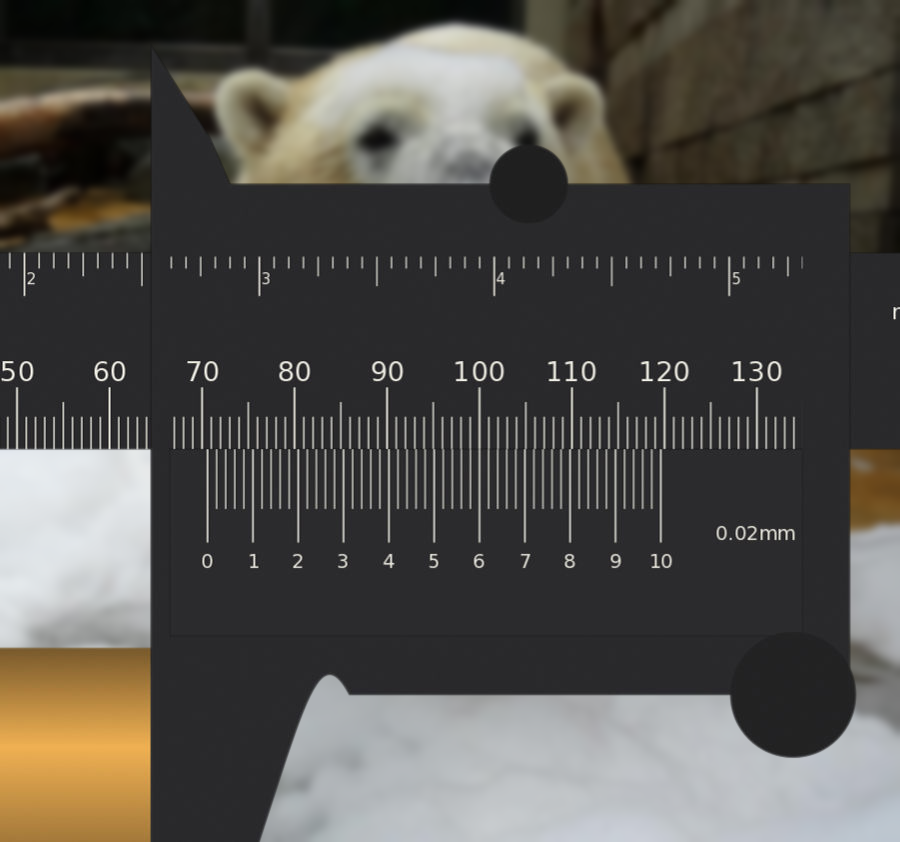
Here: 70.6
